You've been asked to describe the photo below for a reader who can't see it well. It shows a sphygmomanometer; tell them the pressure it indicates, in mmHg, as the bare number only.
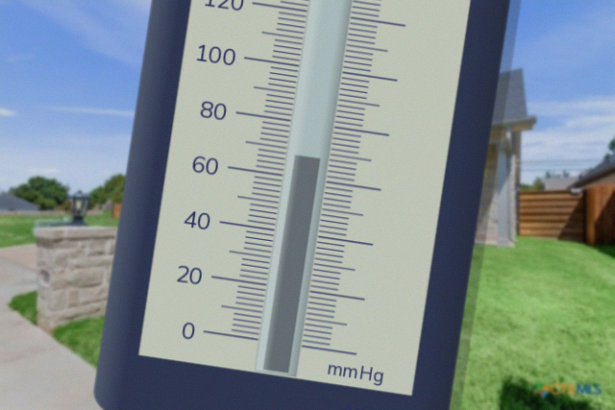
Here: 68
